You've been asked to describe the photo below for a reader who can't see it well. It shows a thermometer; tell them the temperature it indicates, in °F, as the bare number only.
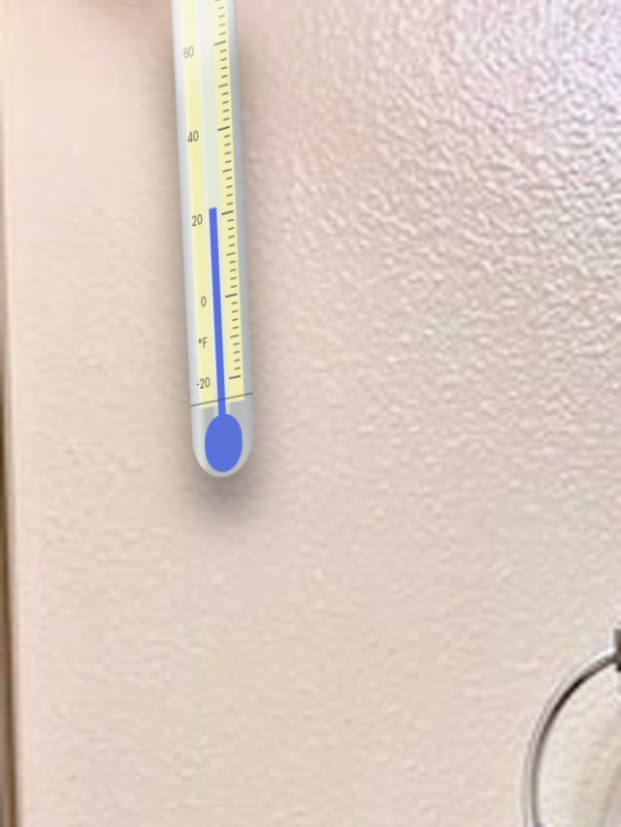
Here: 22
